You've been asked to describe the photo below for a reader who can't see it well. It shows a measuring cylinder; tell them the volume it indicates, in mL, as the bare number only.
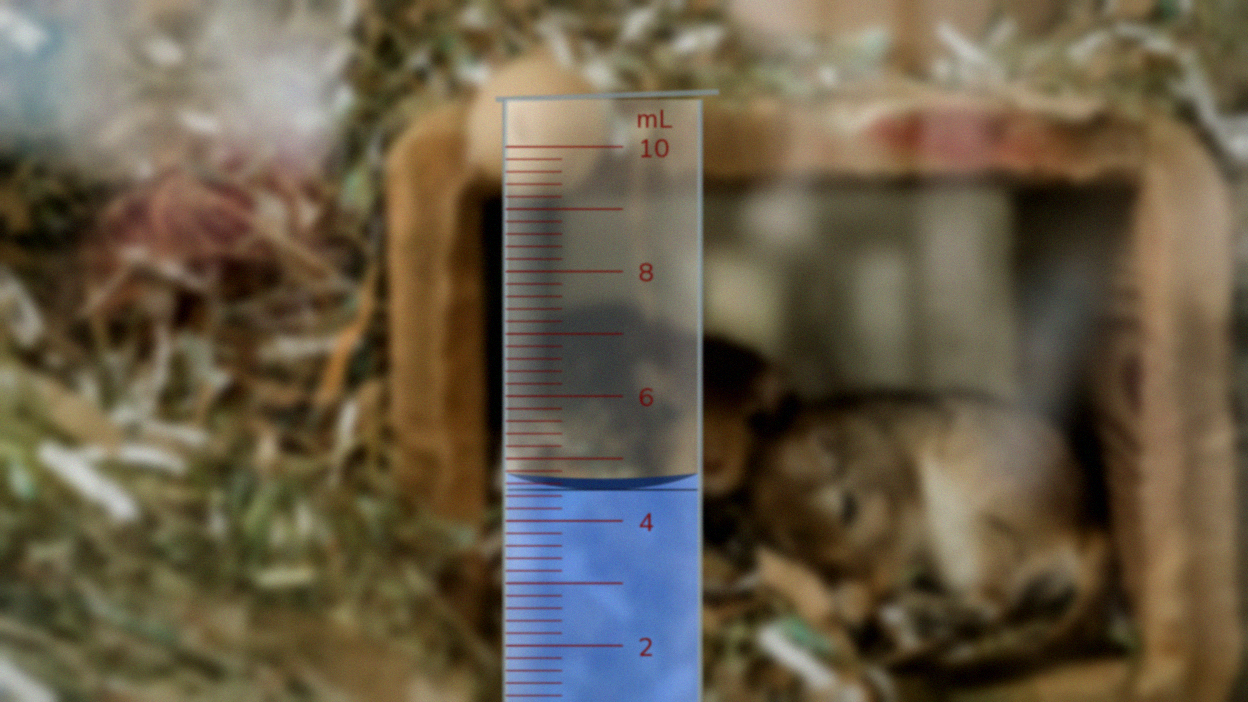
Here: 4.5
